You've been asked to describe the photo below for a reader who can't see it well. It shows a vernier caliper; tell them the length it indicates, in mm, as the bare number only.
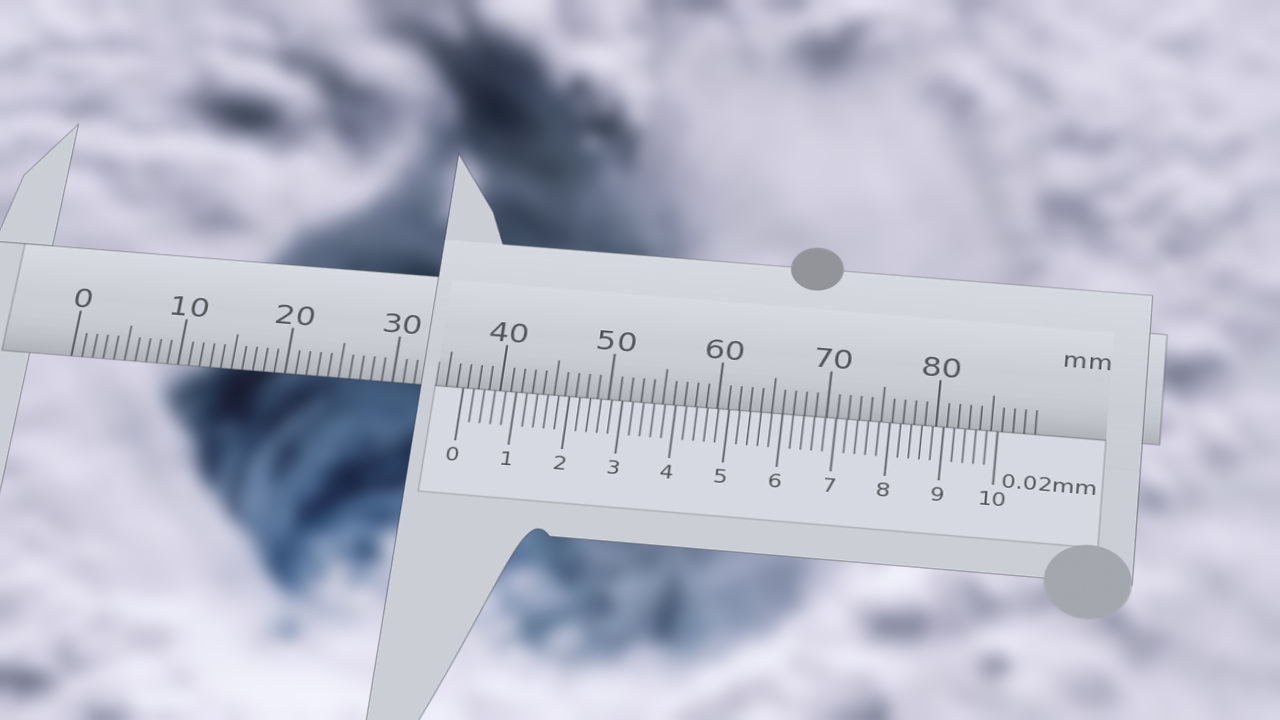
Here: 36.6
